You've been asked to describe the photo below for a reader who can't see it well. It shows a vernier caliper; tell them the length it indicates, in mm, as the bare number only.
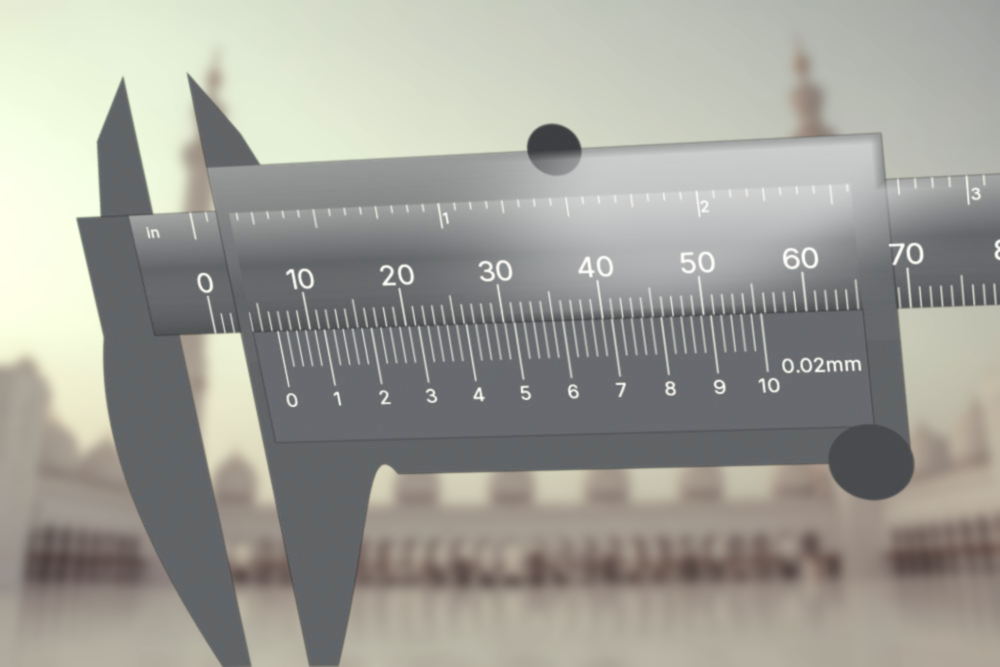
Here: 6.6
